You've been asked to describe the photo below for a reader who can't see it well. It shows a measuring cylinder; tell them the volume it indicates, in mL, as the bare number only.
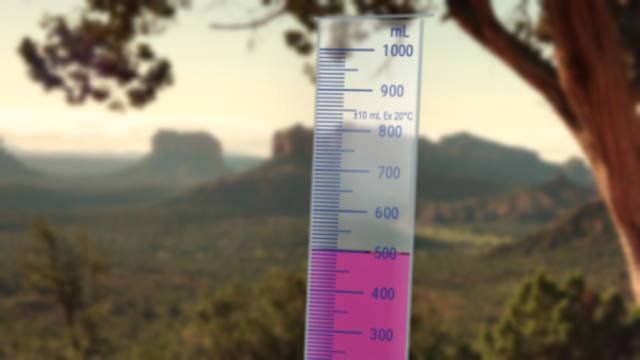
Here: 500
